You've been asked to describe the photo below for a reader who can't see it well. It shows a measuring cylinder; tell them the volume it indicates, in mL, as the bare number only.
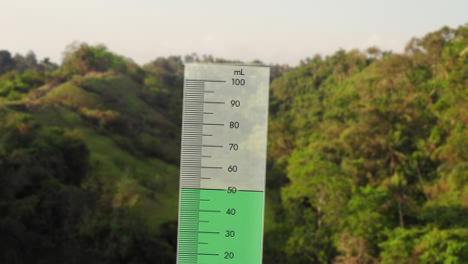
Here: 50
